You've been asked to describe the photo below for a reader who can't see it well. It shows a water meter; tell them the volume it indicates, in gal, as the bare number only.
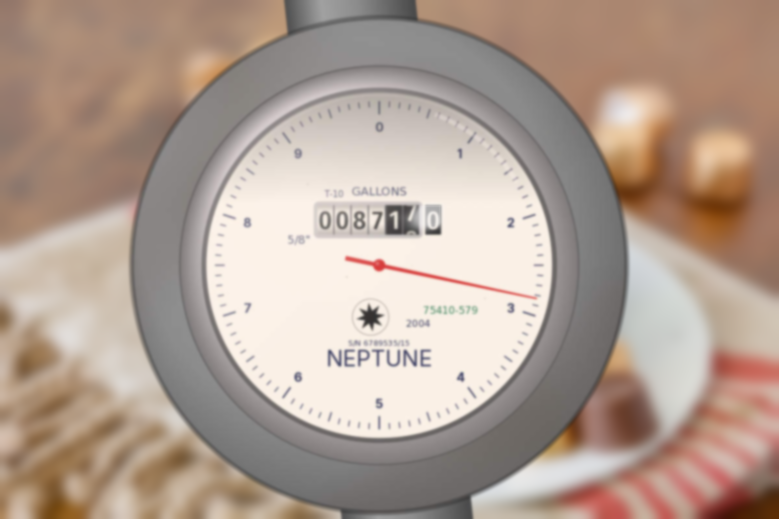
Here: 87172.8
